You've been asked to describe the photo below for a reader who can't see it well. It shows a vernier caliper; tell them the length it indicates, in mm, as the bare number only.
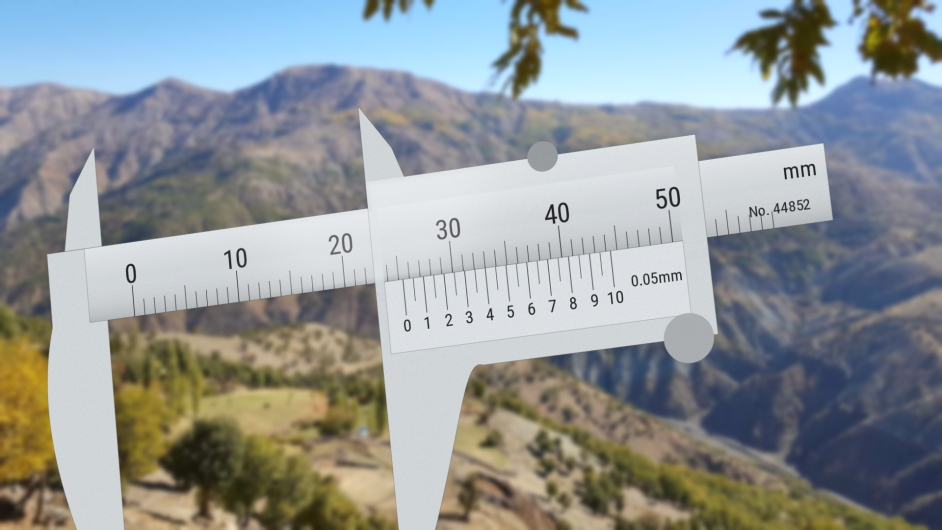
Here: 25.4
